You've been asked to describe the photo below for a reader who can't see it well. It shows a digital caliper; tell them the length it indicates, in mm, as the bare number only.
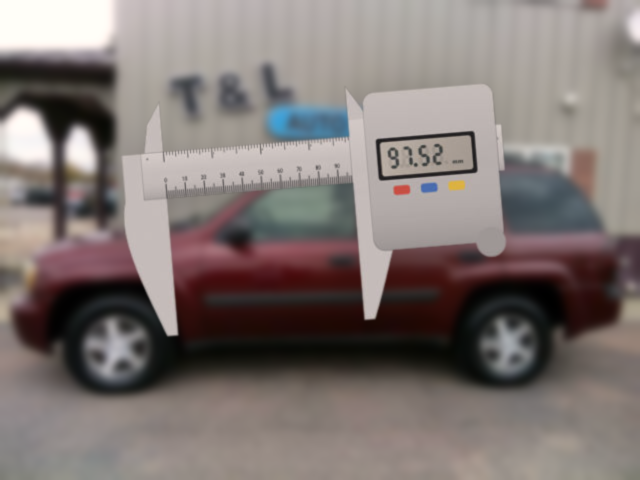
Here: 97.52
